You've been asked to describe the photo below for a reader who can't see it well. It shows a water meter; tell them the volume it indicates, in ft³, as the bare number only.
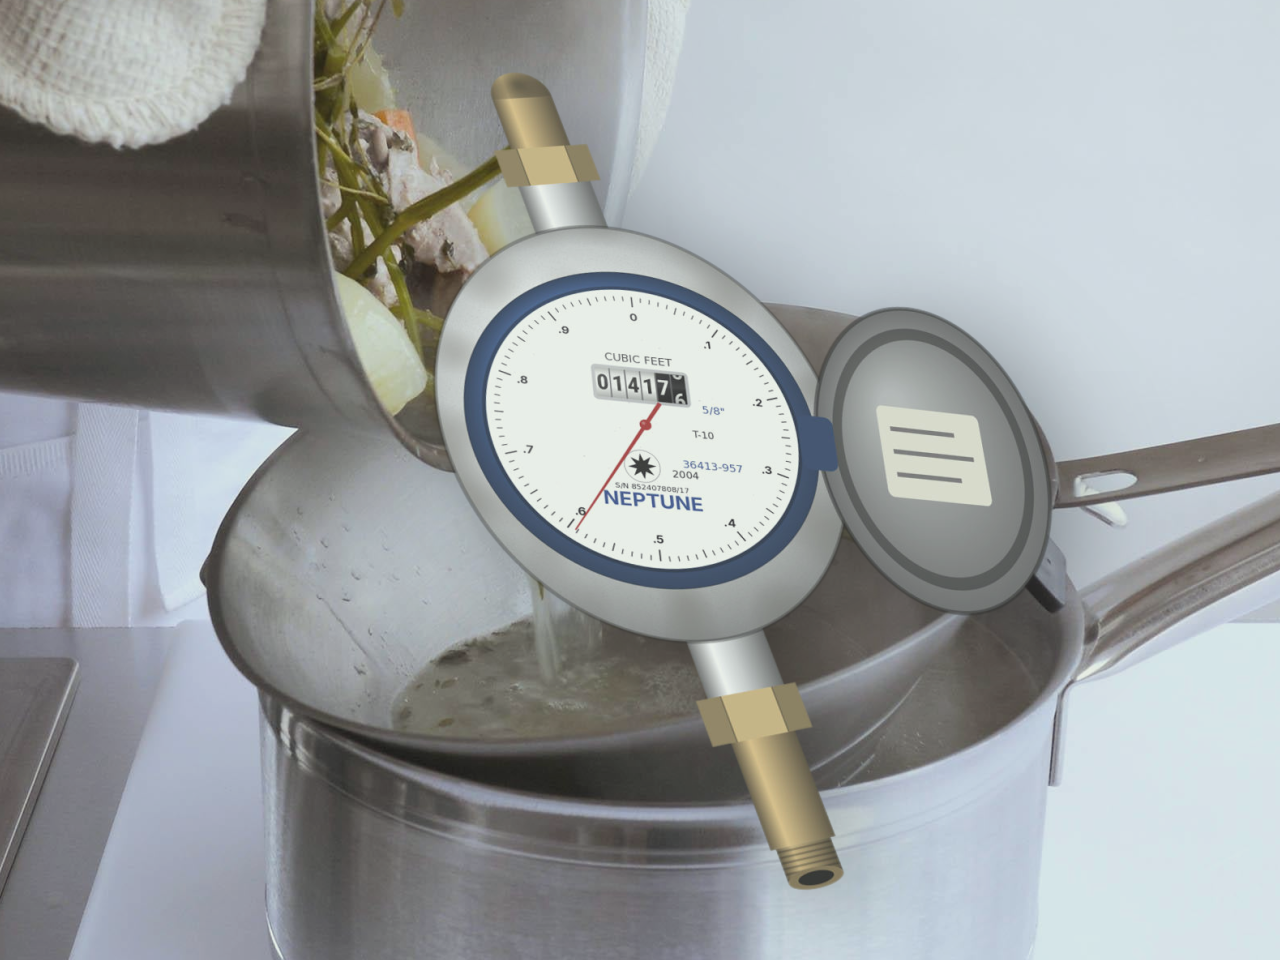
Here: 14175.59
